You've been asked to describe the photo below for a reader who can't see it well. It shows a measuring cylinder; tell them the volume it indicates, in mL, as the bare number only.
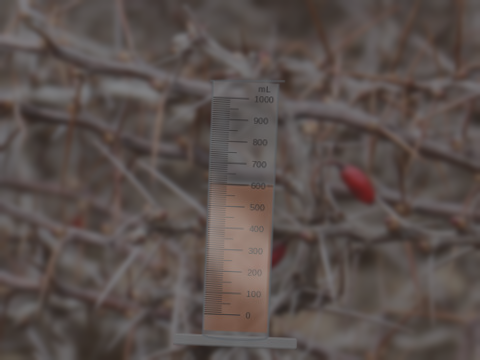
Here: 600
